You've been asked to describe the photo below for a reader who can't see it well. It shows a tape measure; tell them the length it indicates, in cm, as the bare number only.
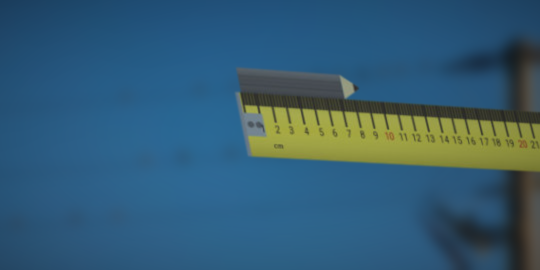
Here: 8.5
